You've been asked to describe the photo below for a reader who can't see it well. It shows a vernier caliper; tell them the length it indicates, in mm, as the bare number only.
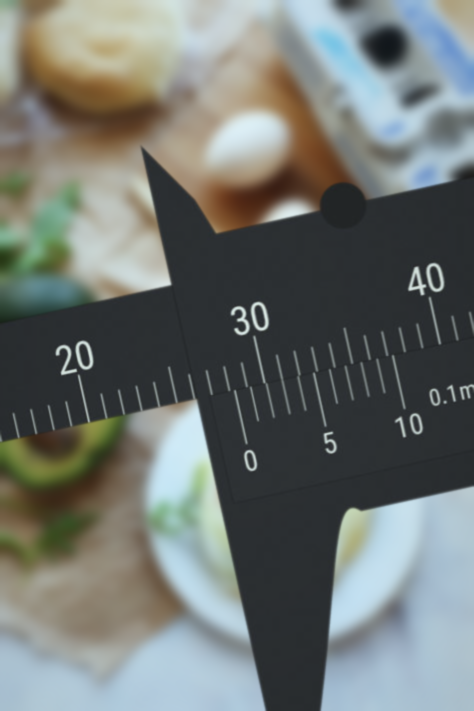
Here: 28.3
